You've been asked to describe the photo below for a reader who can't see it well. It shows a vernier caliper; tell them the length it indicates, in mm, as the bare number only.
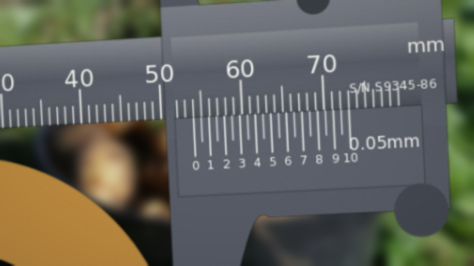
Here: 54.0
